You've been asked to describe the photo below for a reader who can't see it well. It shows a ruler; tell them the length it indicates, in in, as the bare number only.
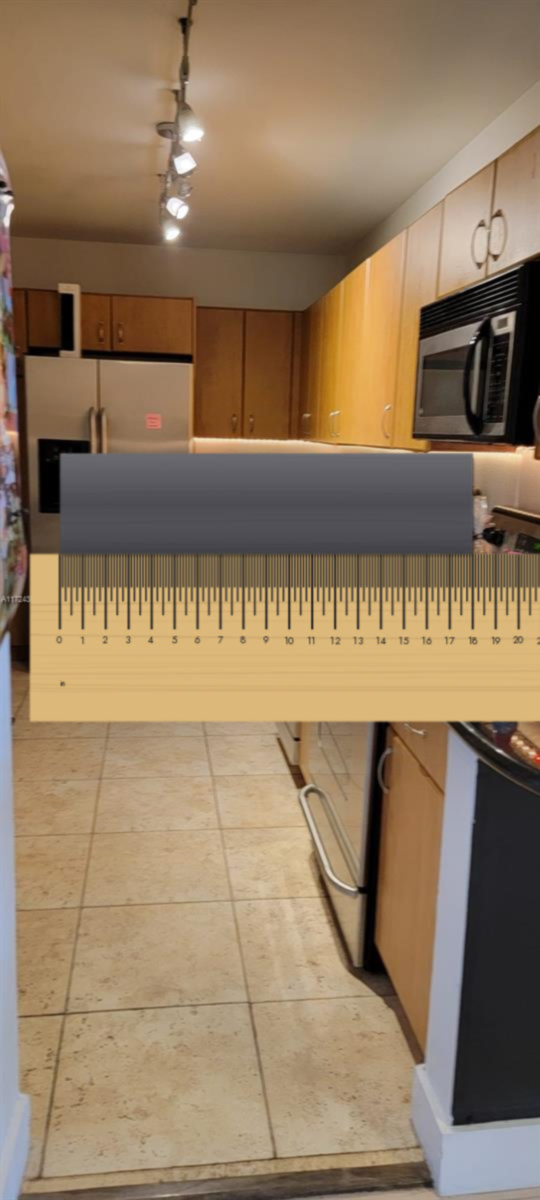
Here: 18
